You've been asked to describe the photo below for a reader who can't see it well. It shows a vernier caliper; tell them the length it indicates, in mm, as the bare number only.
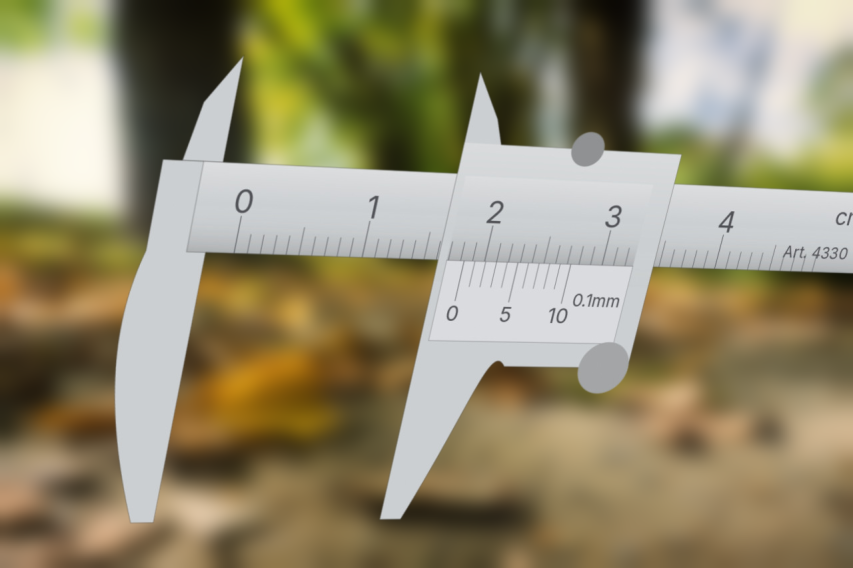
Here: 18.3
